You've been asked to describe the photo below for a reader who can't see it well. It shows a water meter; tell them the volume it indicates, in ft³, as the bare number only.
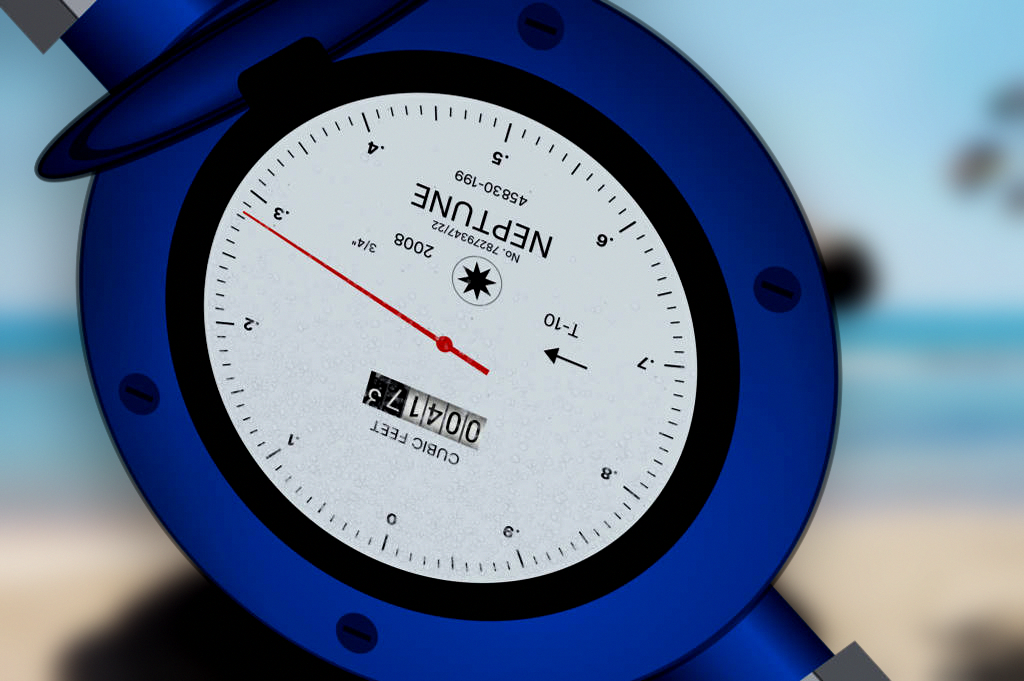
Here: 4173.28
